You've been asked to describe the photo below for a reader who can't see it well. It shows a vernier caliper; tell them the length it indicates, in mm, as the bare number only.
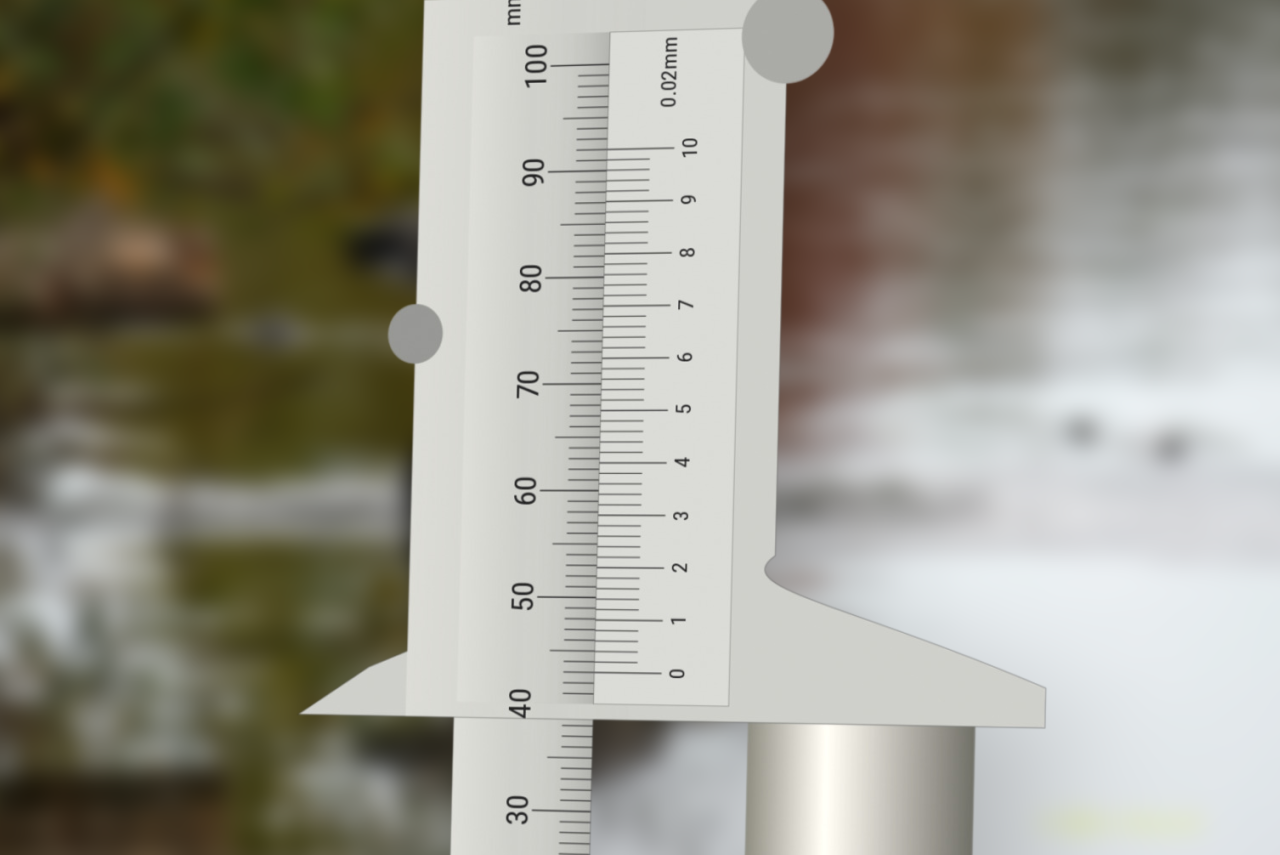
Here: 43.0
